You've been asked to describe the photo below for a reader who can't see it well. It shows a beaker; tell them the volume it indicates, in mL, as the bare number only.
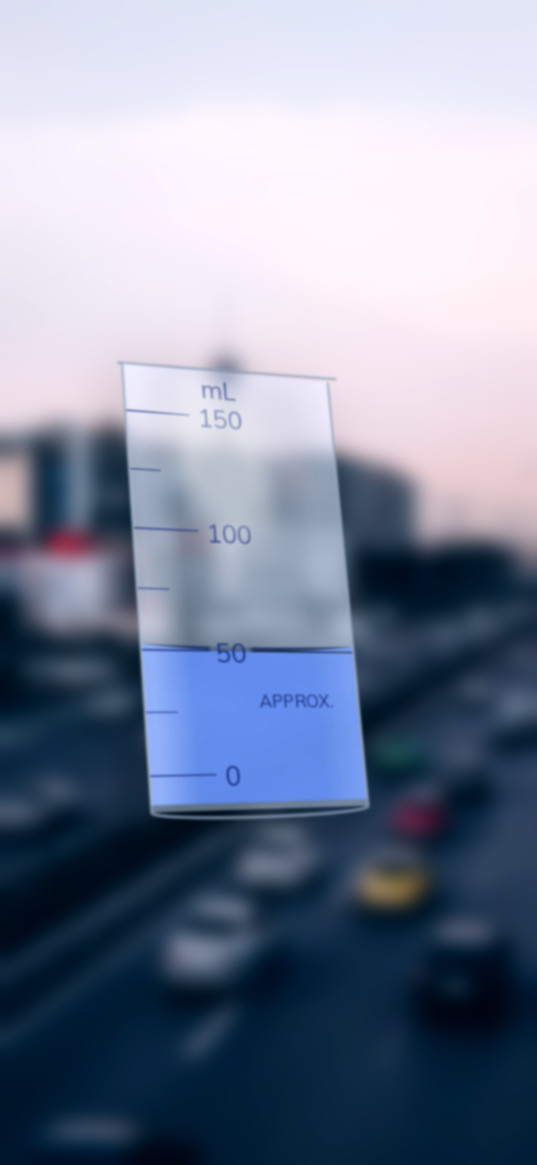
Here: 50
